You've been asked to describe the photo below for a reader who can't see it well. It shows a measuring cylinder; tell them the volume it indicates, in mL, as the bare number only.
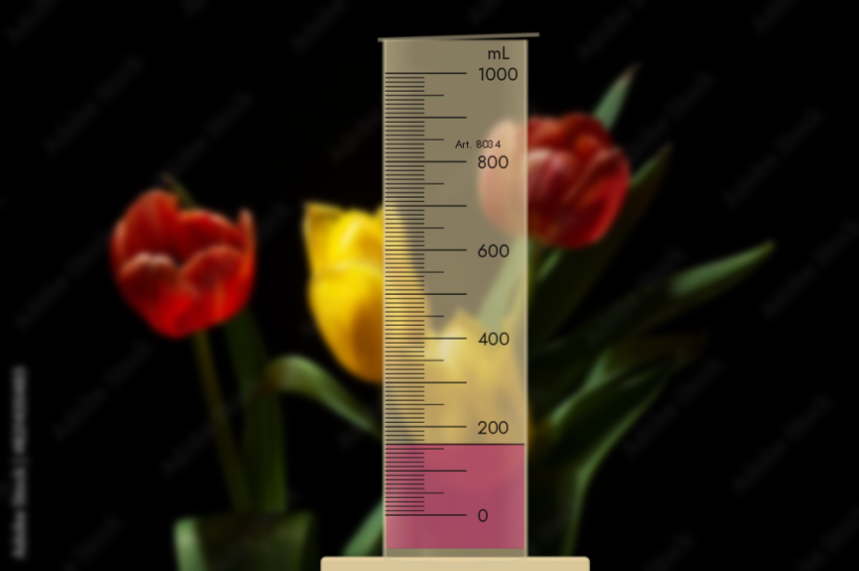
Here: 160
